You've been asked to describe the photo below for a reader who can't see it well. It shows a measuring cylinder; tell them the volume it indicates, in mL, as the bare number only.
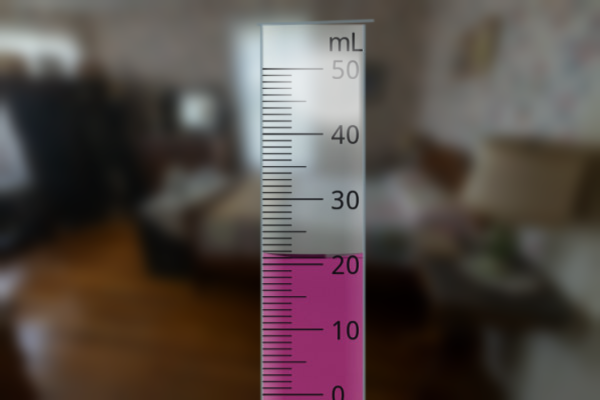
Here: 21
